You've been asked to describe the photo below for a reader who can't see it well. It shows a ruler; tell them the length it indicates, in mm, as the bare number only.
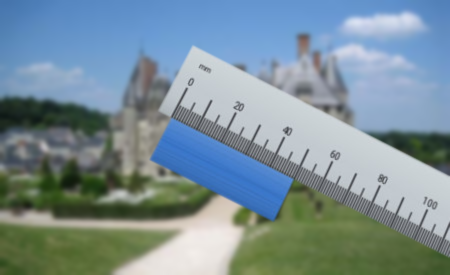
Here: 50
